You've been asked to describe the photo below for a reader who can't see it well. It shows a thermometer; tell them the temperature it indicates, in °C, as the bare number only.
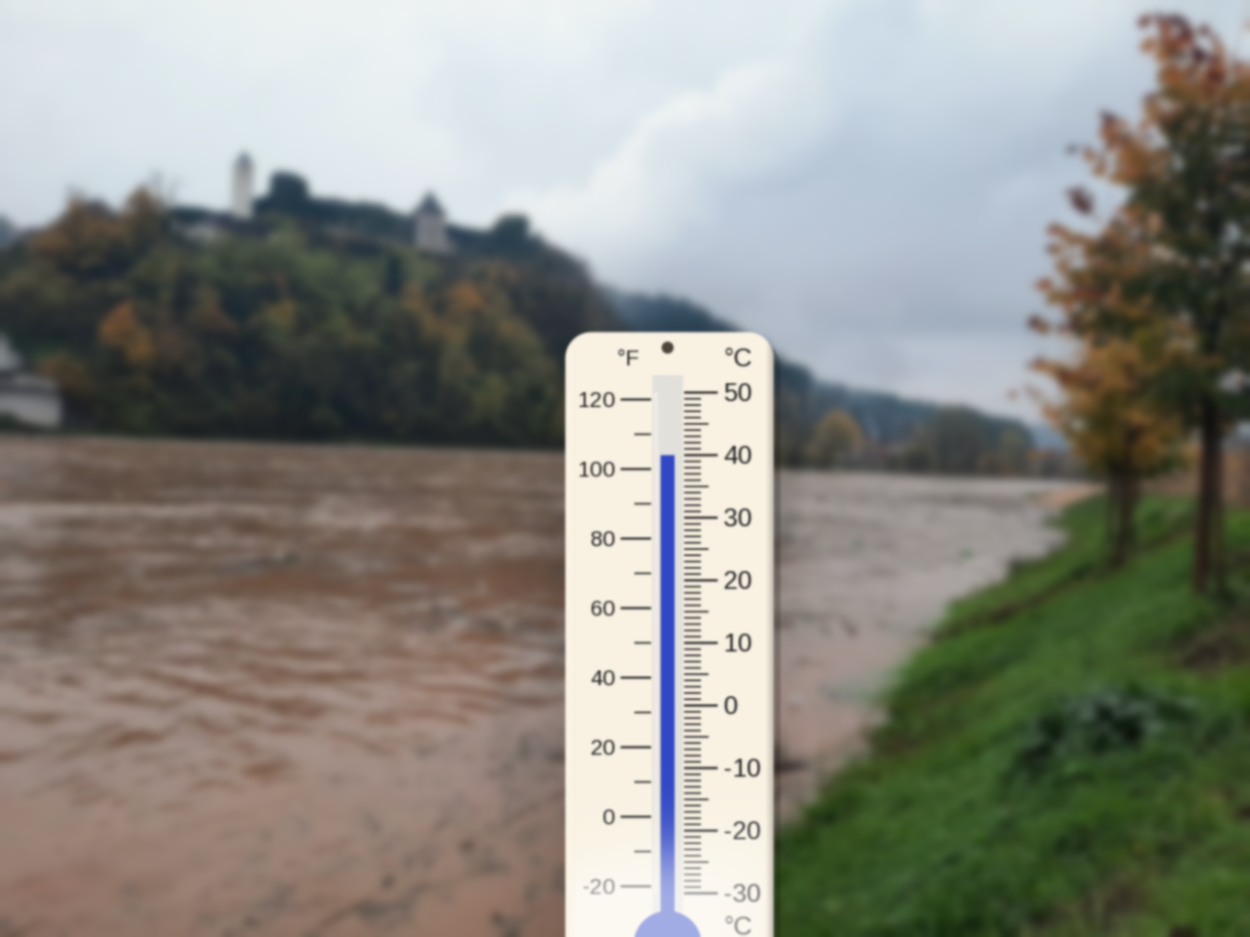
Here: 40
